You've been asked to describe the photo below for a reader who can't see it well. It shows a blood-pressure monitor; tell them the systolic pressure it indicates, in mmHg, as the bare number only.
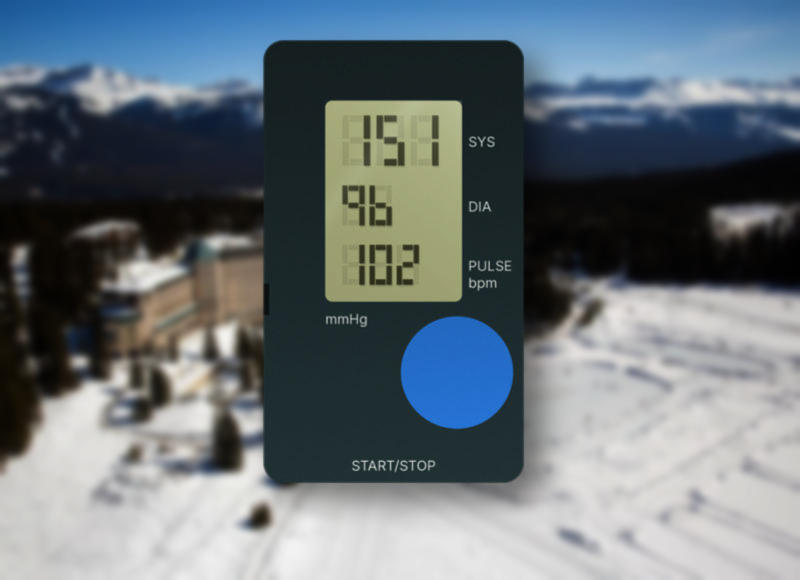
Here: 151
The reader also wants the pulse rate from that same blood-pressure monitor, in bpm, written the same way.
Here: 102
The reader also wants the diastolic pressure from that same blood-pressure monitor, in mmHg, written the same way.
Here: 96
